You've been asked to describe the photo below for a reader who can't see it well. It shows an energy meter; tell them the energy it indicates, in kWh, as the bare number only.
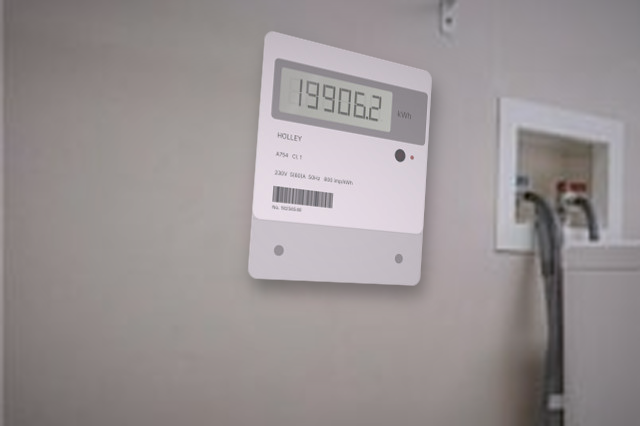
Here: 19906.2
